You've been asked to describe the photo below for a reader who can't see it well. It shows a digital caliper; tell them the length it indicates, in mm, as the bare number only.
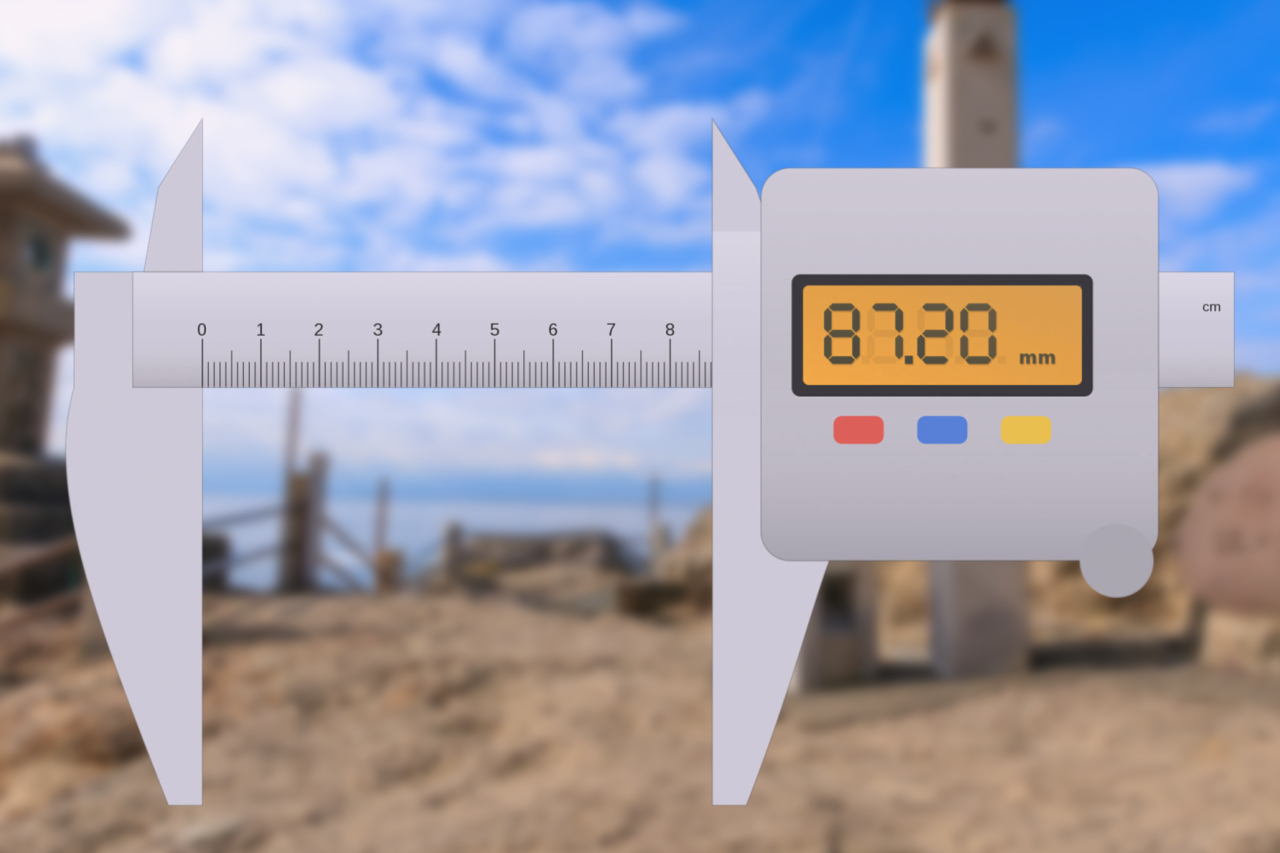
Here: 87.20
